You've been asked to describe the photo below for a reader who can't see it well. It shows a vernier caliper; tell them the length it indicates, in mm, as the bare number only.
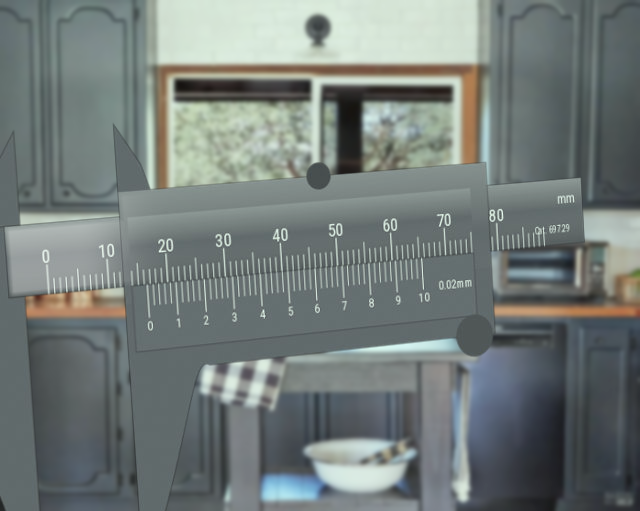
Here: 16.5
